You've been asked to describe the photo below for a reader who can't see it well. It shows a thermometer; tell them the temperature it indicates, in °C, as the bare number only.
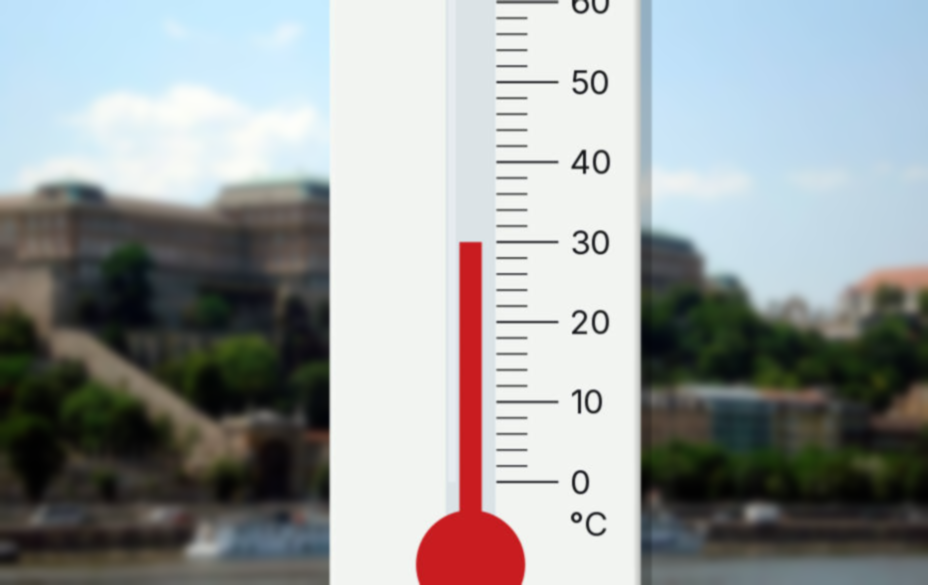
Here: 30
